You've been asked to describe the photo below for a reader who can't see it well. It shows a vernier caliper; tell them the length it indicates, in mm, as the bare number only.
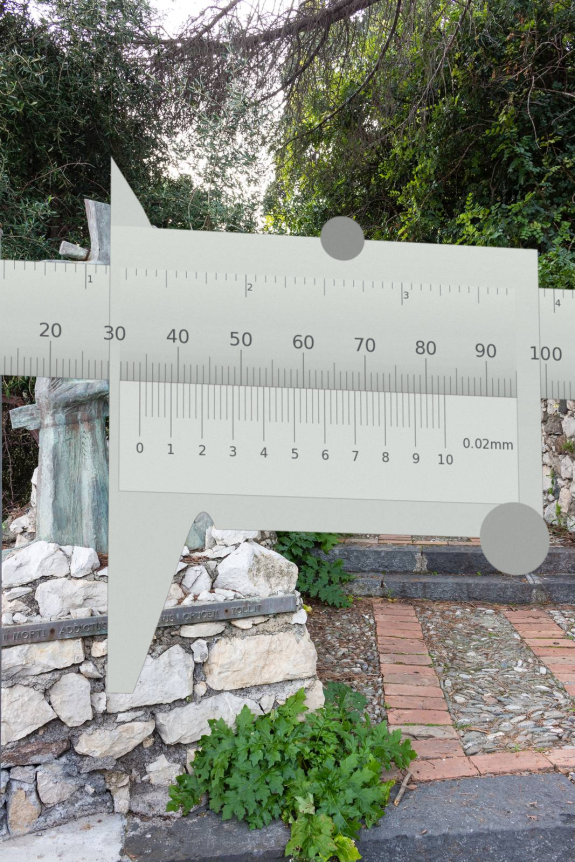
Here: 34.0
